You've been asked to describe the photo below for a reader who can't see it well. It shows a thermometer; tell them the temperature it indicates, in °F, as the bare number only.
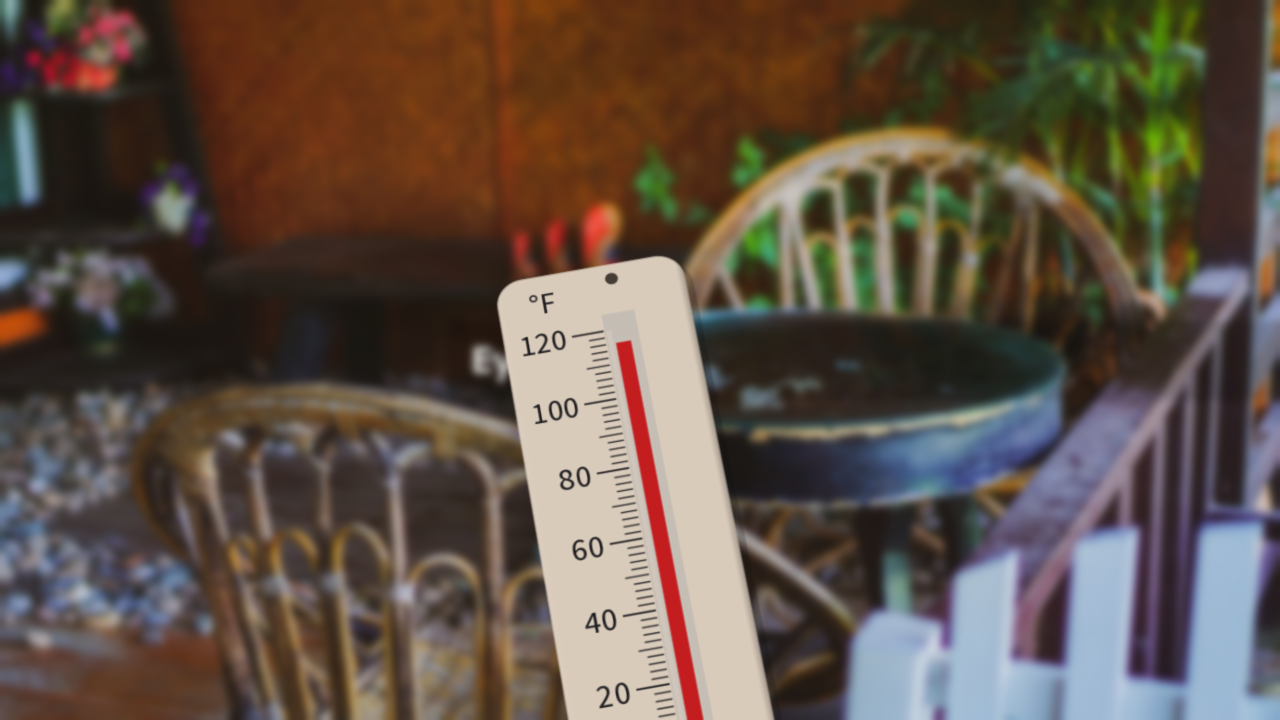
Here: 116
